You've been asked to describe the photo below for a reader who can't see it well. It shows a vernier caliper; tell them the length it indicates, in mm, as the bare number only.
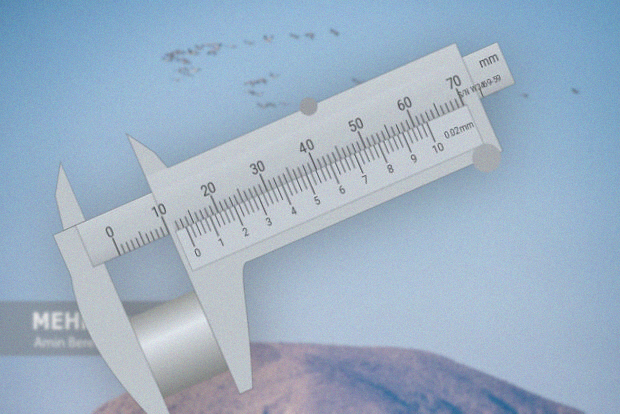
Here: 13.4
